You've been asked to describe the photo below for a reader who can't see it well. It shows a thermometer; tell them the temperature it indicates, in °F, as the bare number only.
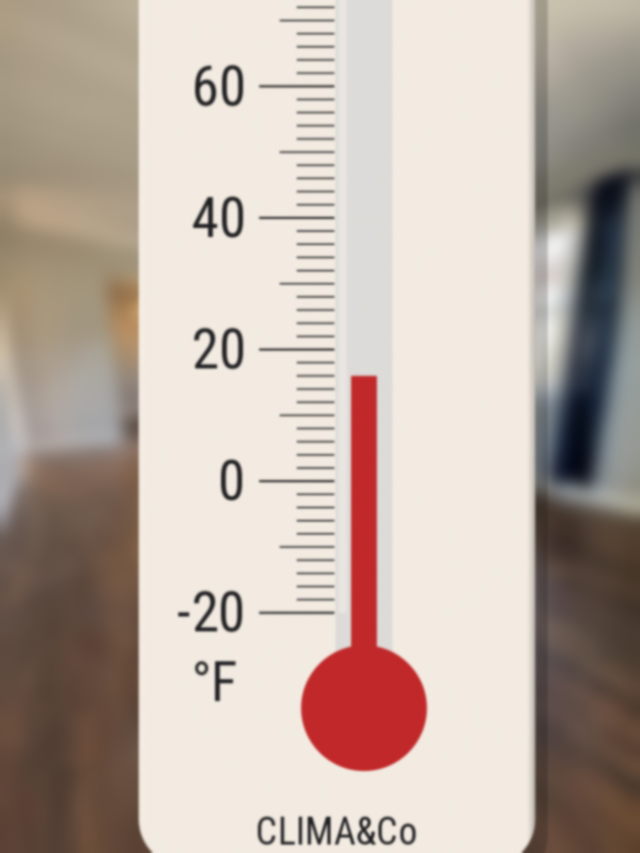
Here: 16
